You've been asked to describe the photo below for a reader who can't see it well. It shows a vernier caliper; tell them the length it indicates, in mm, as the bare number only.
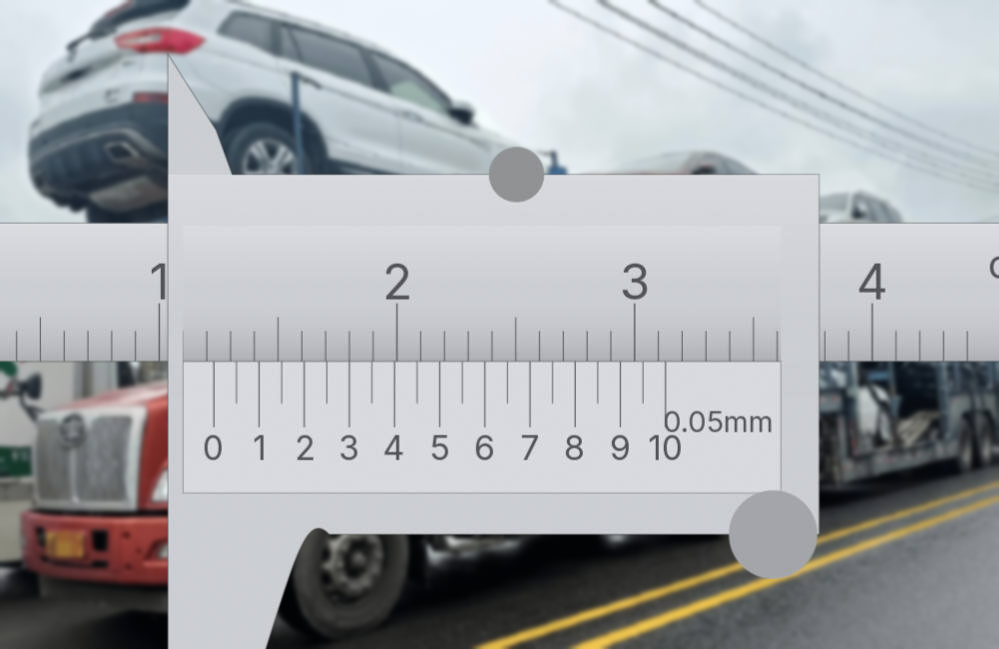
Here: 12.3
